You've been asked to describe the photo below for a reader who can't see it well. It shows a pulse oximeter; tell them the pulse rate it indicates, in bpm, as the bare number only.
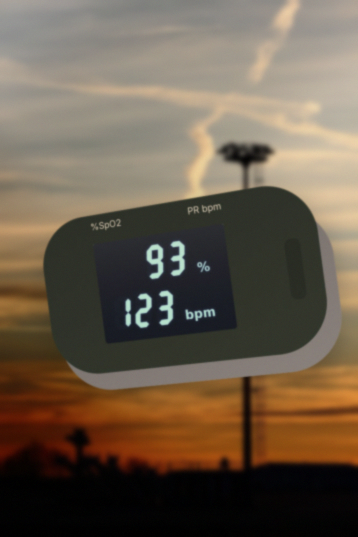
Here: 123
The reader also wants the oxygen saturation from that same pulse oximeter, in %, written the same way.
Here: 93
